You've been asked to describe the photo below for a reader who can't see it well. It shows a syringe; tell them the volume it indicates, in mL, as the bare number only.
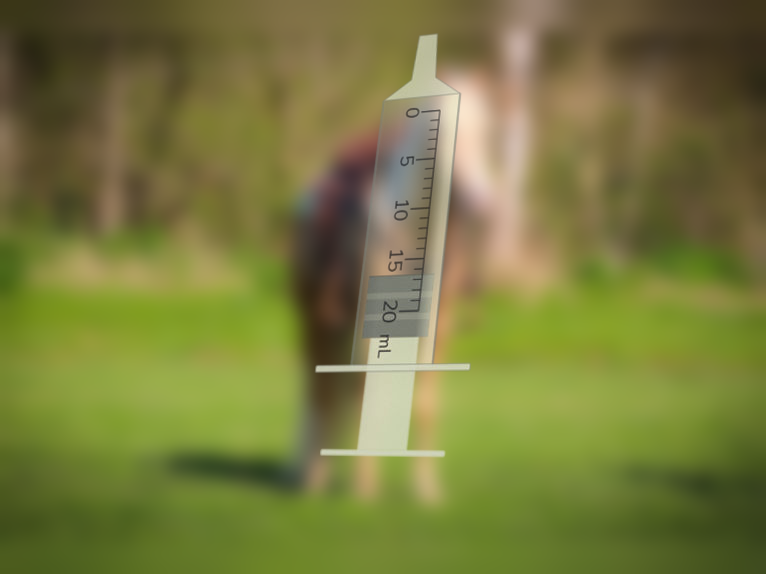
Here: 16.5
